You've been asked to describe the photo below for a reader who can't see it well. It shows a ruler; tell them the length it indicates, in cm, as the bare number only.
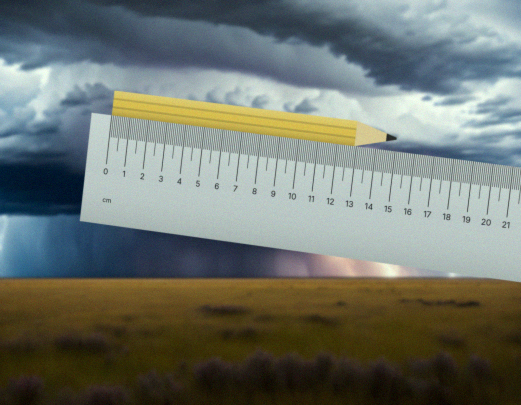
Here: 15
